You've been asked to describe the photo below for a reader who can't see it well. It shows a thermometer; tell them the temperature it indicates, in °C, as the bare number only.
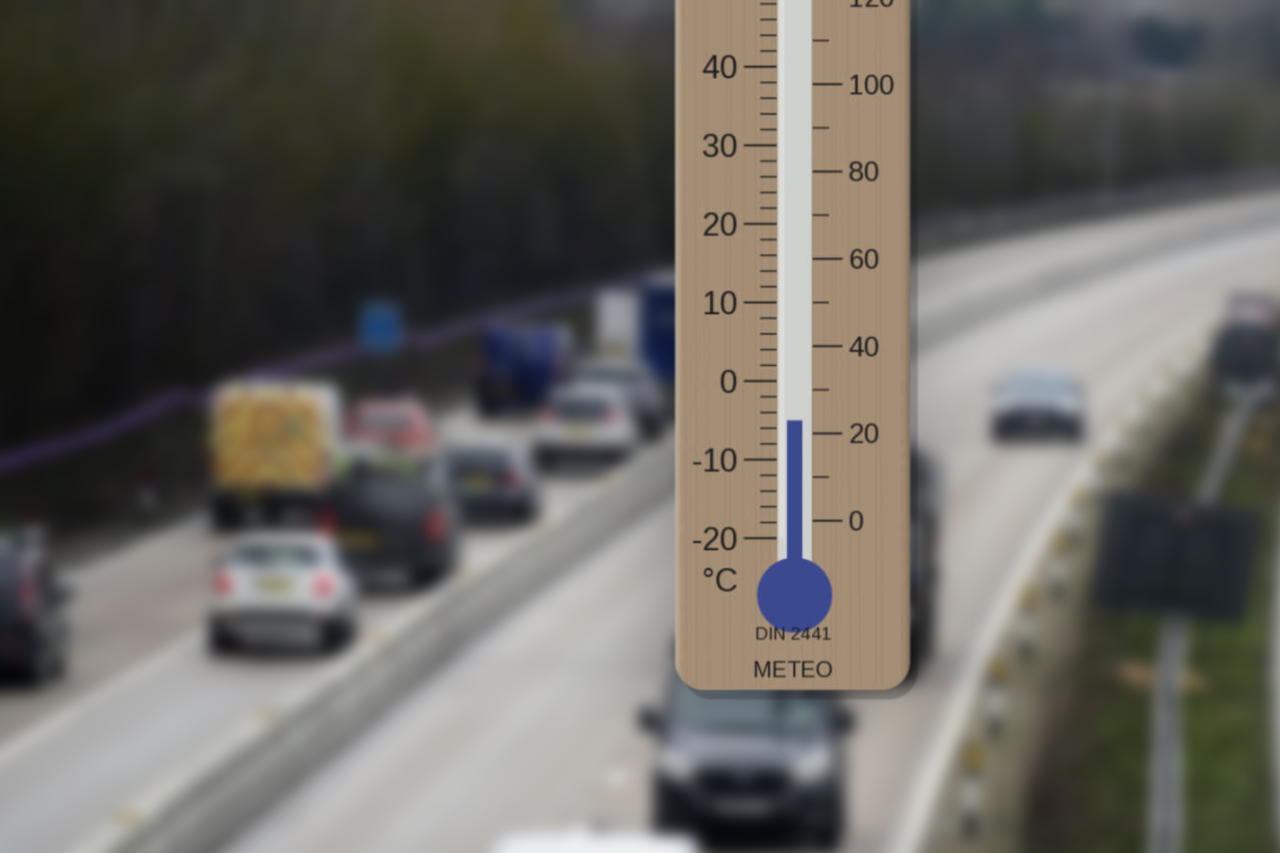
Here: -5
